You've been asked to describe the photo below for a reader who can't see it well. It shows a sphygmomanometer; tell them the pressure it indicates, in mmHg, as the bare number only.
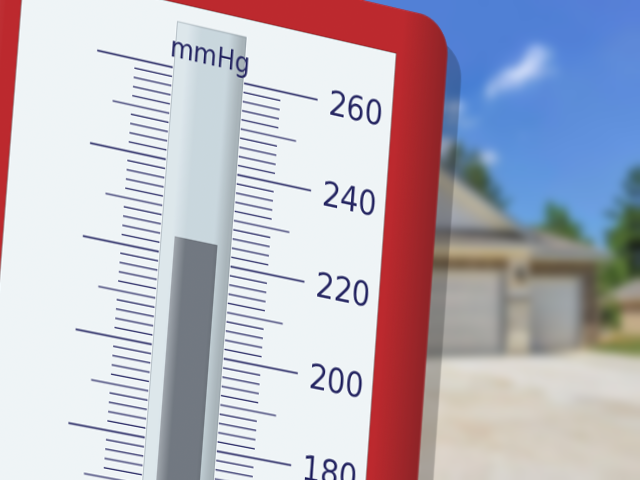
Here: 224
